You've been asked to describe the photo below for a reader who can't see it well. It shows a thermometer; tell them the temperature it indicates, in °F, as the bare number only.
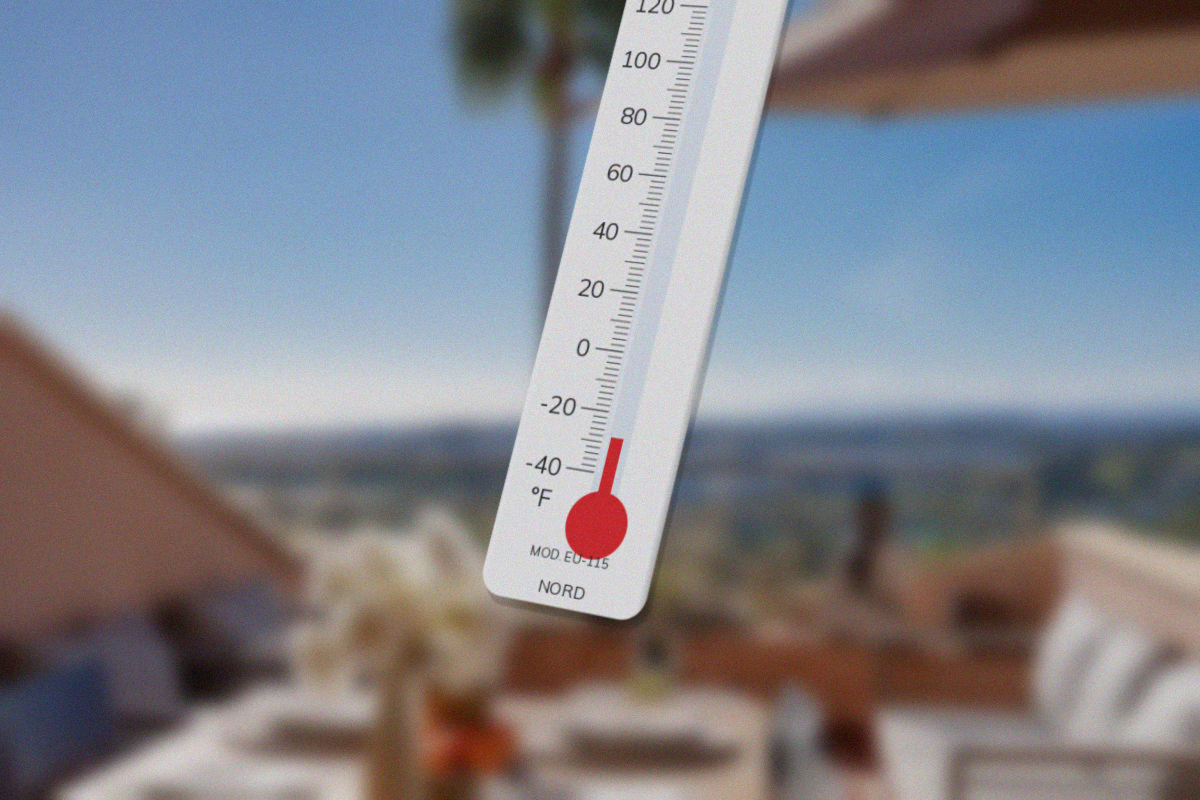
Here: -28
